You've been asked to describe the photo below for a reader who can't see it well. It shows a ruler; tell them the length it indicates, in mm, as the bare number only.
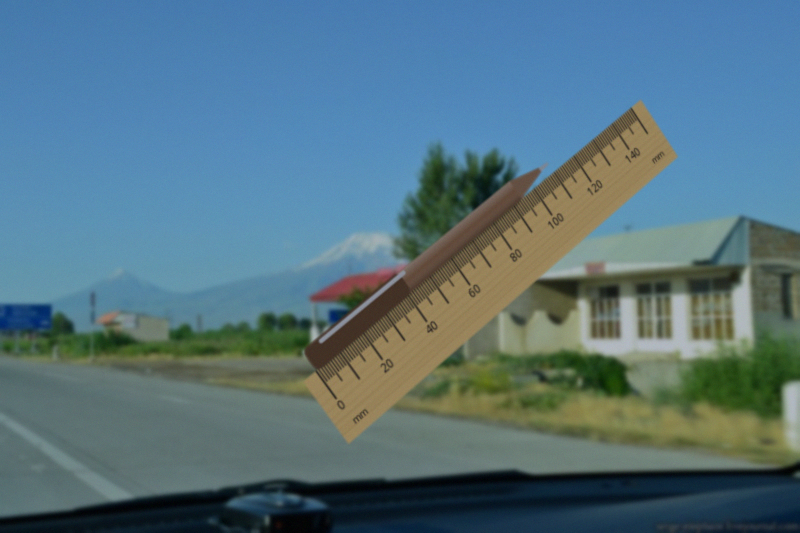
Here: 110
